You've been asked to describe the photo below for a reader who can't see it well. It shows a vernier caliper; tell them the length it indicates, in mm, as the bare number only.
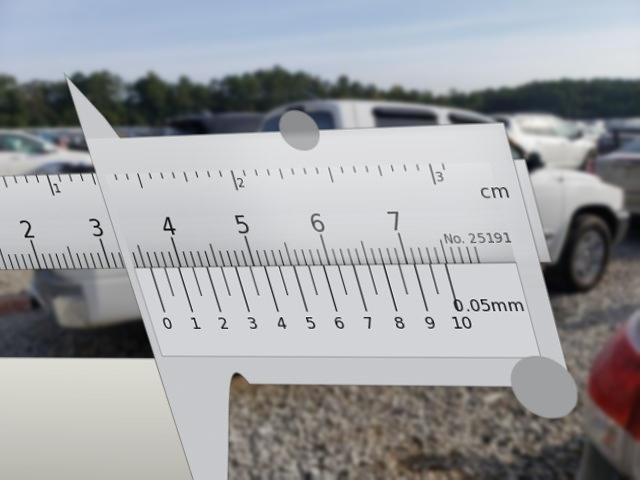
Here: 35.8
